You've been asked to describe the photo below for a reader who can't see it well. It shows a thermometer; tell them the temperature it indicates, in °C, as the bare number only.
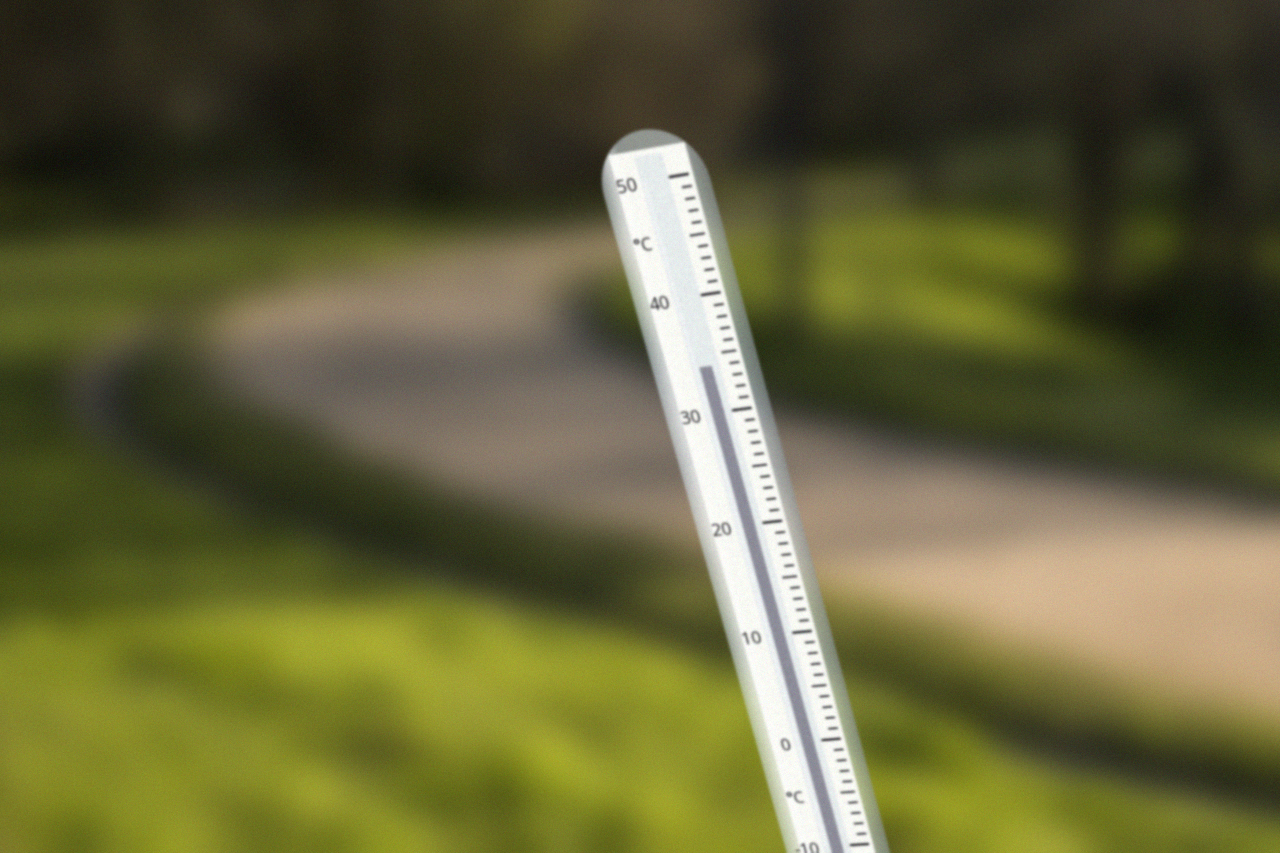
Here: 34
